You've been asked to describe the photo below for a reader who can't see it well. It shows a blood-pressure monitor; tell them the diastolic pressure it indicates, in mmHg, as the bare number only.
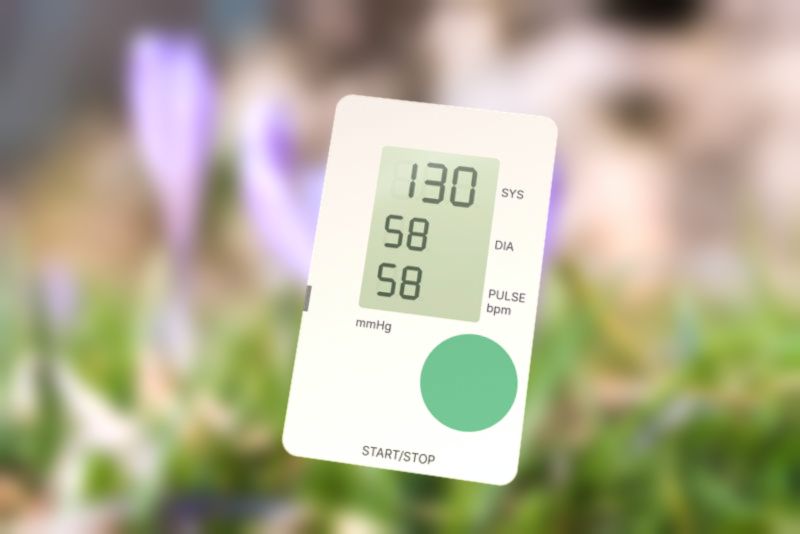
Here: 58
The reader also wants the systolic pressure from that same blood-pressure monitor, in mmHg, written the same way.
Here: 130
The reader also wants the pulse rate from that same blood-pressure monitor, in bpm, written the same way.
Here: 58
